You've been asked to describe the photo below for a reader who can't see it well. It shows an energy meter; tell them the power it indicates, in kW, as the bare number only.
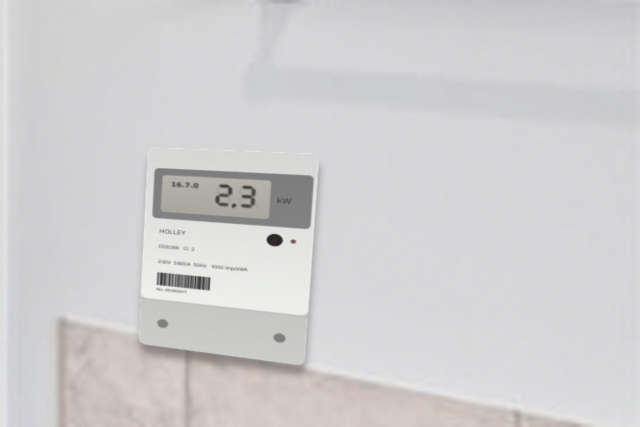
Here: 2.3
